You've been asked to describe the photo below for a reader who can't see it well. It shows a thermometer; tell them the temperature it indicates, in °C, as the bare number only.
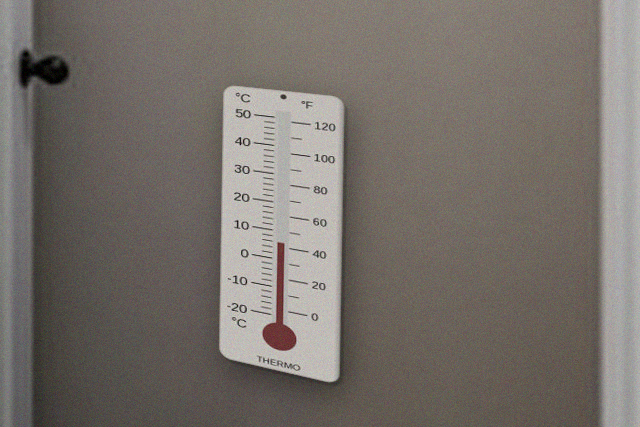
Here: 6
